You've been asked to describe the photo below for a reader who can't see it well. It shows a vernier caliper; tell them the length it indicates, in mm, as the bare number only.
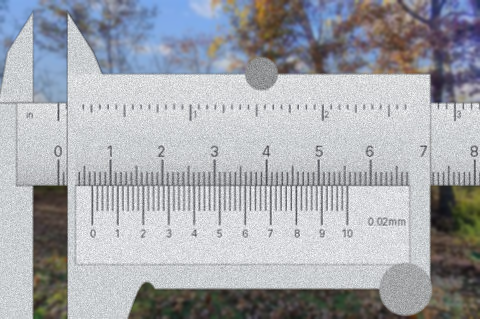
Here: 6.5
